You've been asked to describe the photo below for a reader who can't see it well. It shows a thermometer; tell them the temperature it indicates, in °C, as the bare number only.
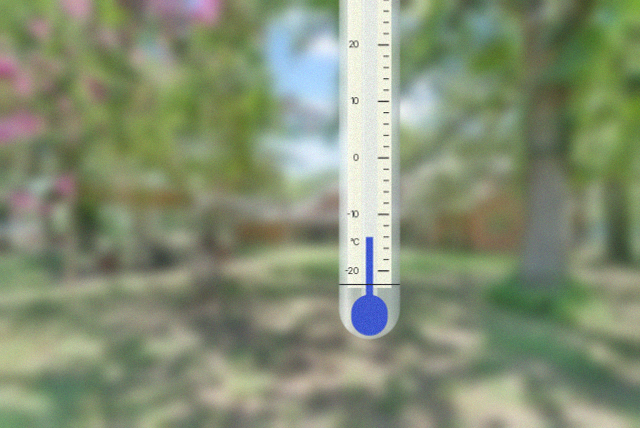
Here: -14
